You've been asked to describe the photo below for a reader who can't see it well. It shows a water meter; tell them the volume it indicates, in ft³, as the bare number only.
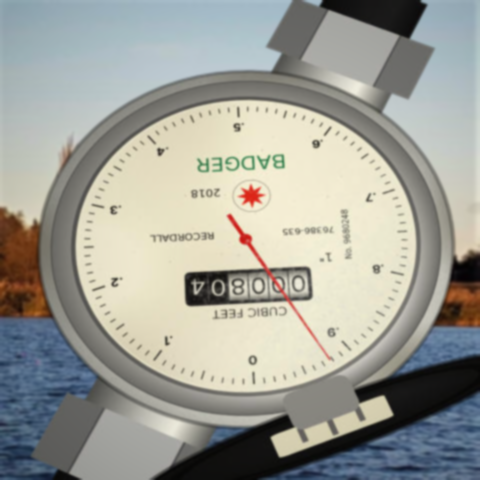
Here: 803.92
